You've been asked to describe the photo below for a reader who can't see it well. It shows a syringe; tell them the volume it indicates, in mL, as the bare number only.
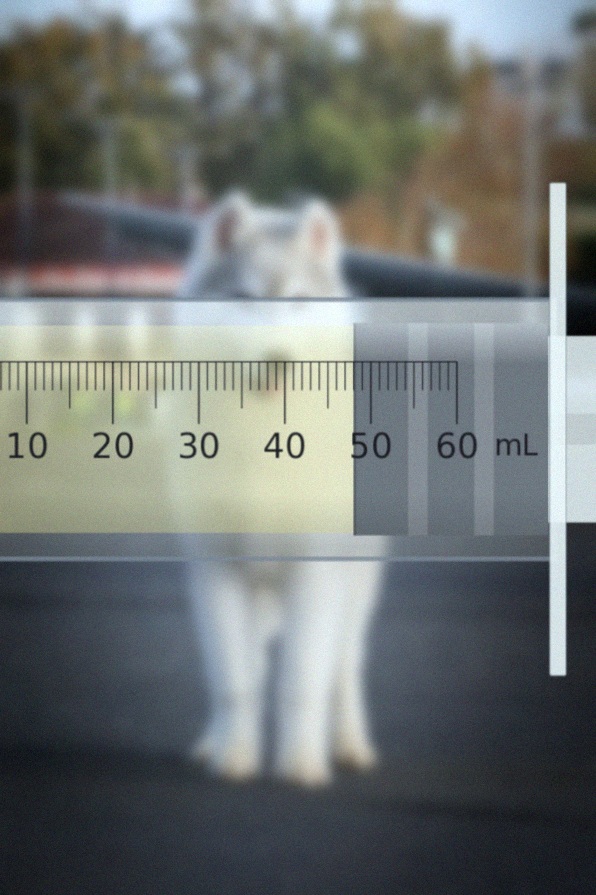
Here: 48
